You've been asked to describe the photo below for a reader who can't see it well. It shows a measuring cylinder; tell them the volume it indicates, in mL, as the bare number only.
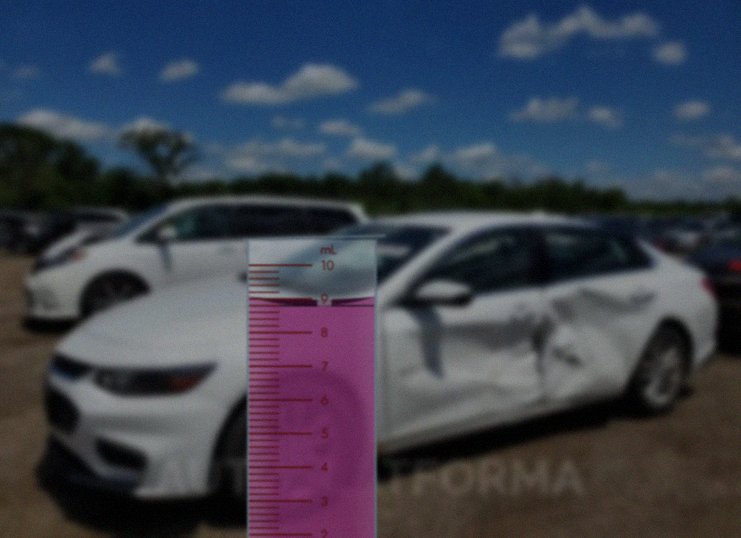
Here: 8.8
